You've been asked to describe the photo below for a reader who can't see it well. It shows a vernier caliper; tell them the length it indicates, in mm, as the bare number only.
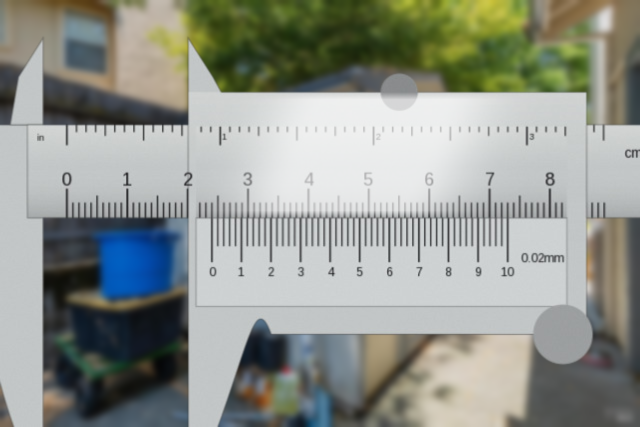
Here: 24.0
